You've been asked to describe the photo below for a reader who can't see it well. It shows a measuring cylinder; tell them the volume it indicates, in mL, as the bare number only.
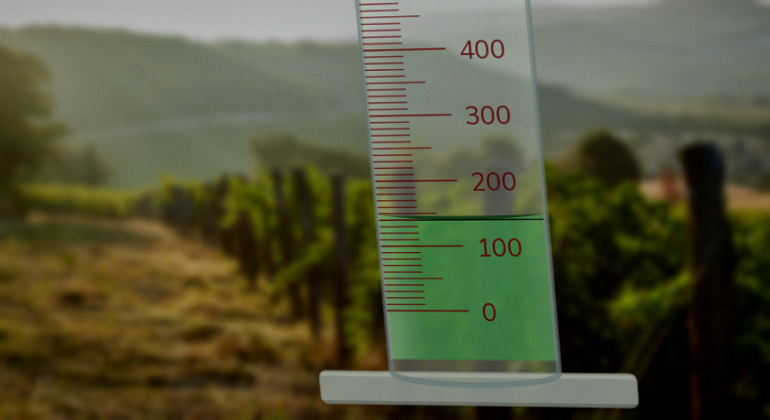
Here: 140
